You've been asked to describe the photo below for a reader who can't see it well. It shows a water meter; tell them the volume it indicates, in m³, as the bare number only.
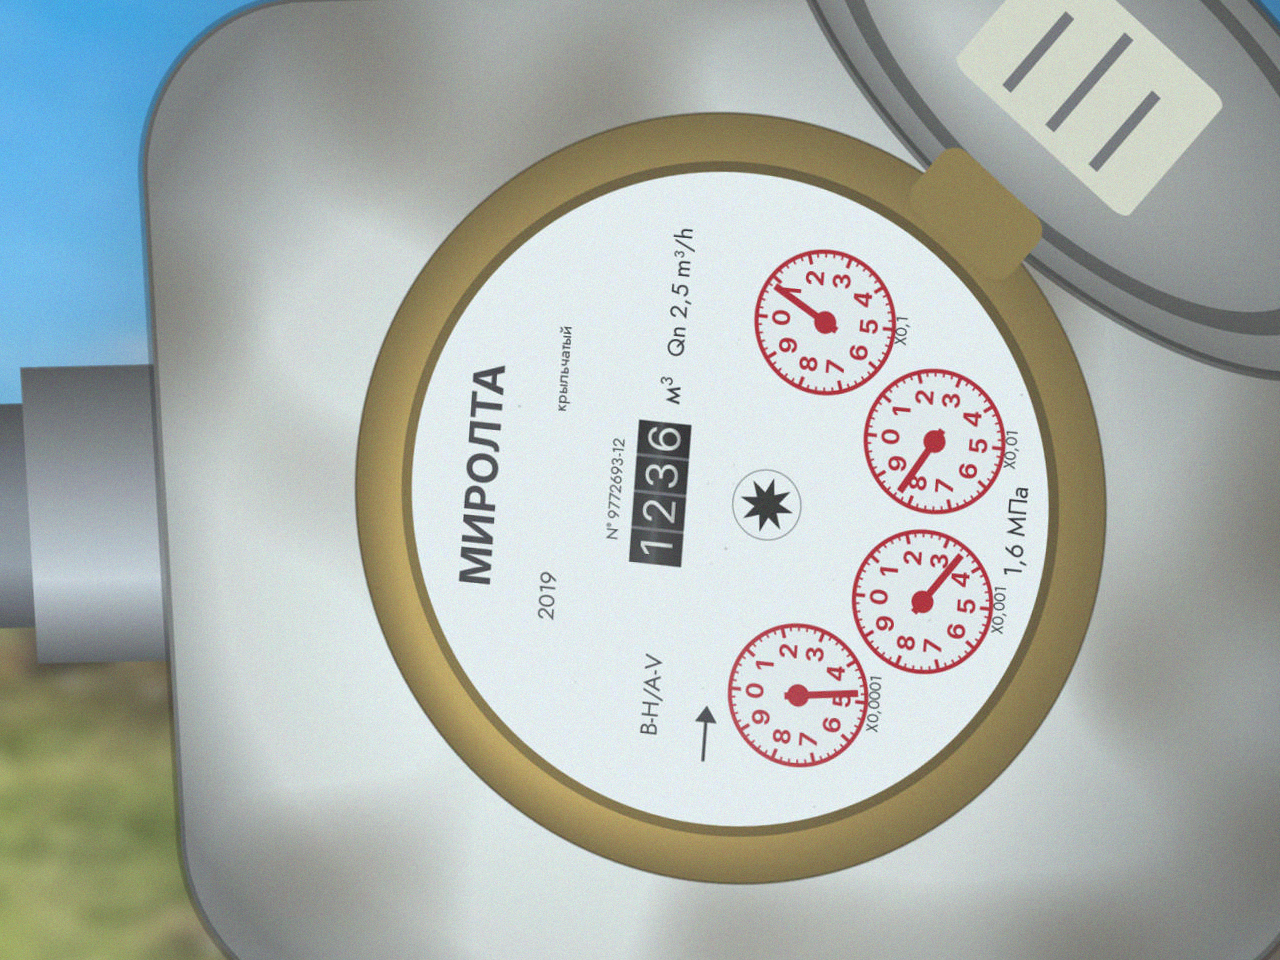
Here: 1236.0834
